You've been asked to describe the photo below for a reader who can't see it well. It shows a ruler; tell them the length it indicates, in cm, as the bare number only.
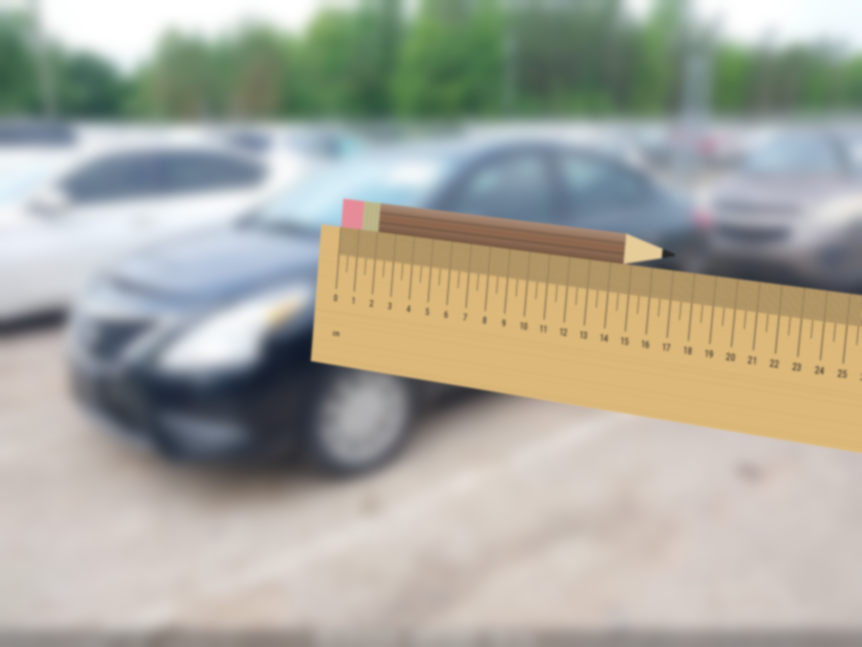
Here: 17
